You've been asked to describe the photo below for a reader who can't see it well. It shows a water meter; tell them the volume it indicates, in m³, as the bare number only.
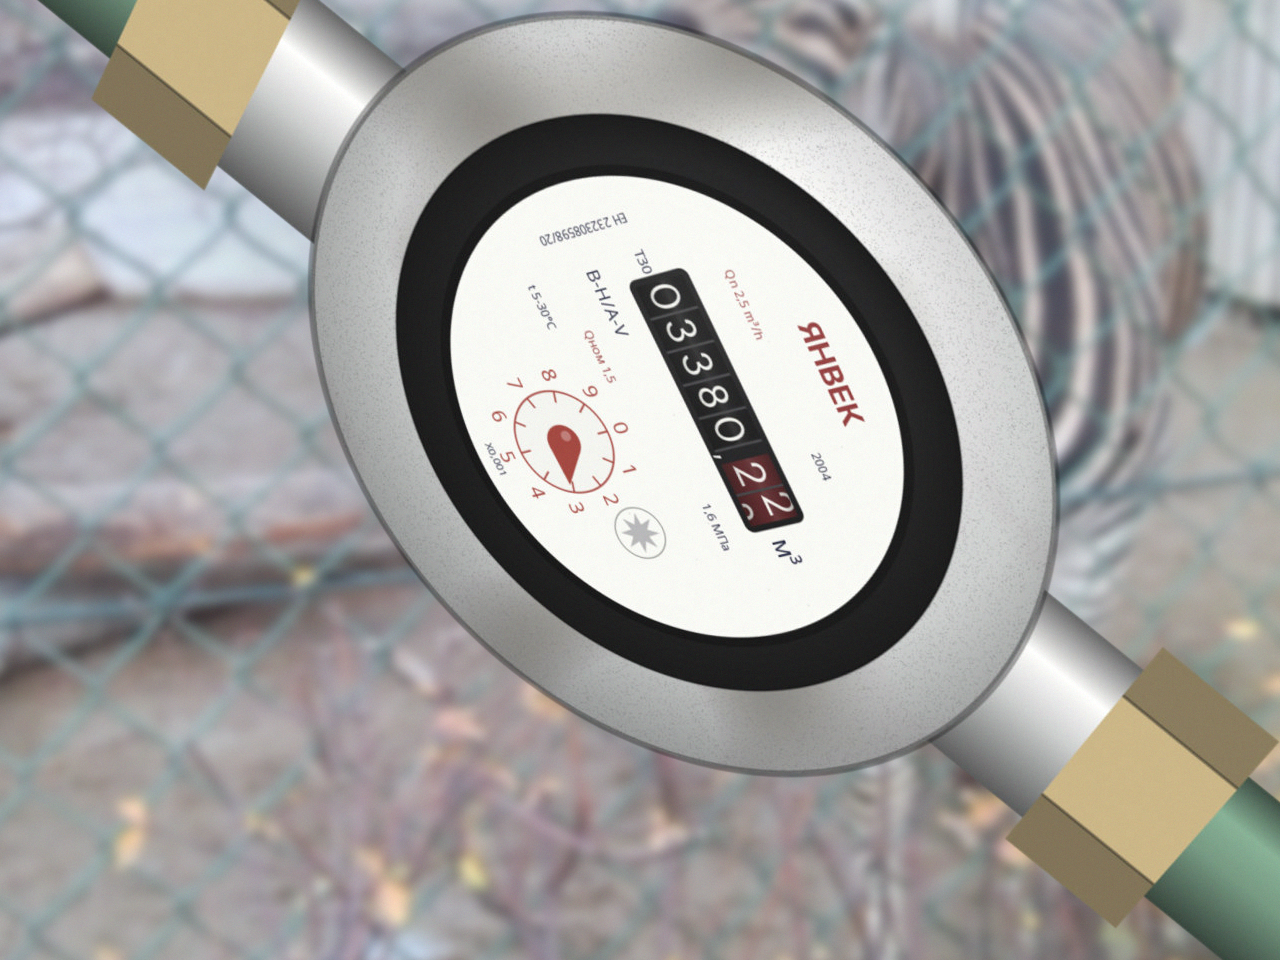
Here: 3380.223
